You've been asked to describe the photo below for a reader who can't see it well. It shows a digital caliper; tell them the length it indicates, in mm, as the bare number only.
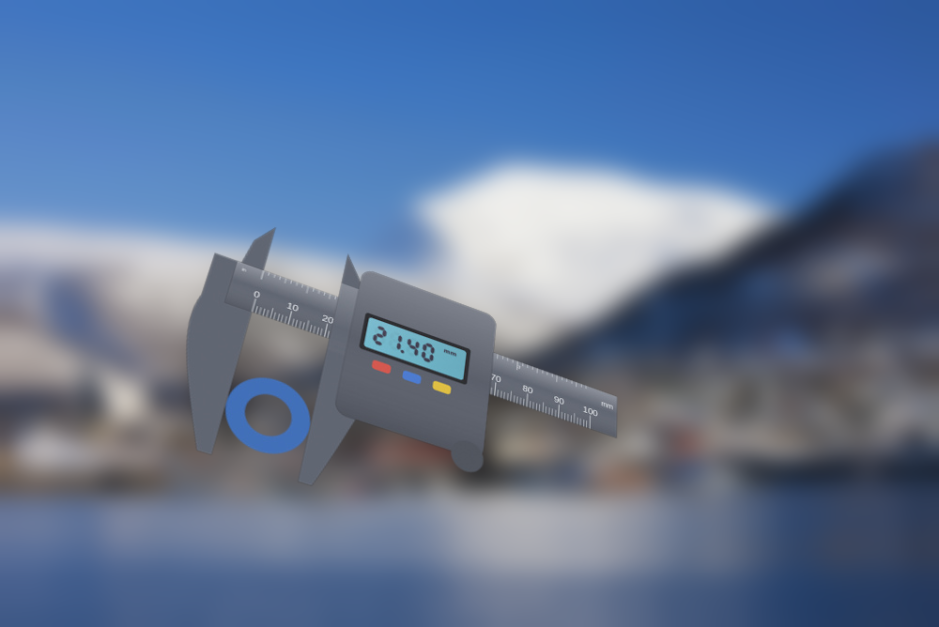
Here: 21.40
